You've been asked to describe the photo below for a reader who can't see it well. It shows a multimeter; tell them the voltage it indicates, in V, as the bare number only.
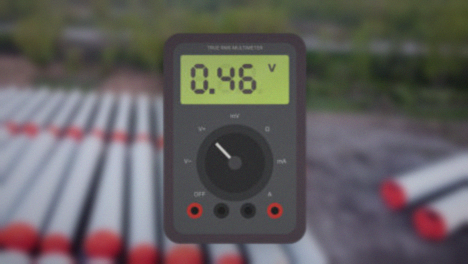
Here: 0.46
